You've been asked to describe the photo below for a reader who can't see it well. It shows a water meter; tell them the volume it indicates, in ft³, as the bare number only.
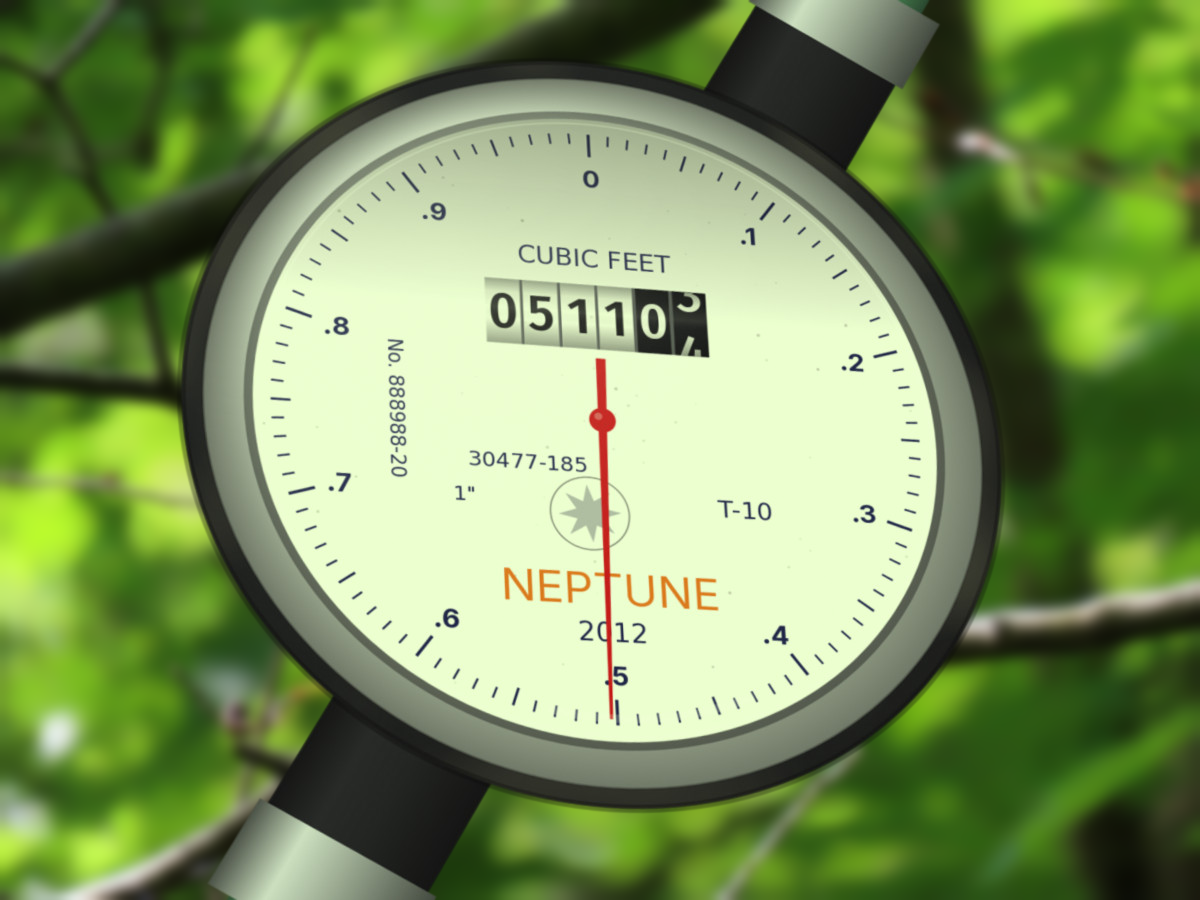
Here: 51103.50
